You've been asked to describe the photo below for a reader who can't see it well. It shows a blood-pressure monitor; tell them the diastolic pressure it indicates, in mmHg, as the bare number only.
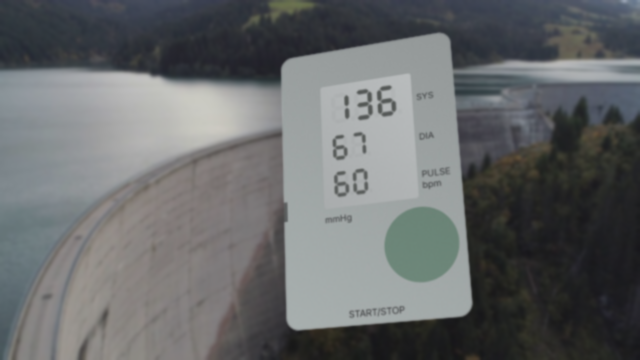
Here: 67
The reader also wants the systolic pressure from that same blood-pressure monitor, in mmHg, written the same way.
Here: 136
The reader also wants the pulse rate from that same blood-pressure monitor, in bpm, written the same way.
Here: 60
